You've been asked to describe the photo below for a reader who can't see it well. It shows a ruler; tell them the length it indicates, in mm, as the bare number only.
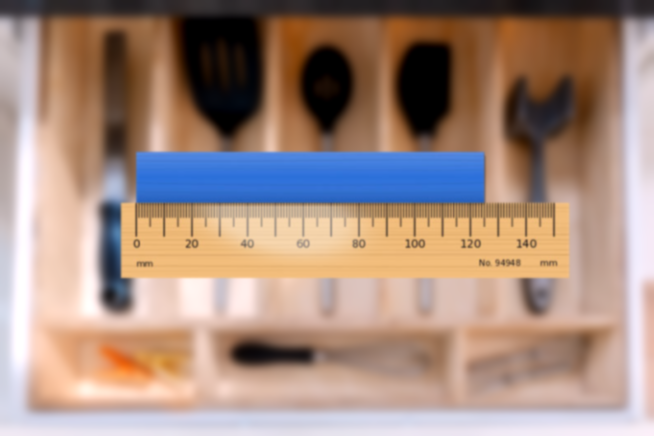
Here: 125
